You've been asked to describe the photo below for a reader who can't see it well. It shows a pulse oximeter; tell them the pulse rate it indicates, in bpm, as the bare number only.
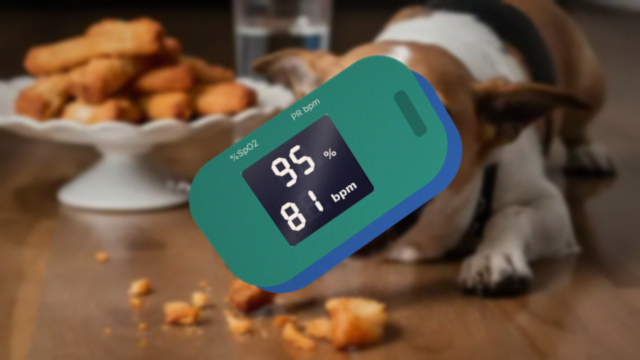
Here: 81
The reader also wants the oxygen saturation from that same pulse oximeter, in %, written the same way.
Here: 95
